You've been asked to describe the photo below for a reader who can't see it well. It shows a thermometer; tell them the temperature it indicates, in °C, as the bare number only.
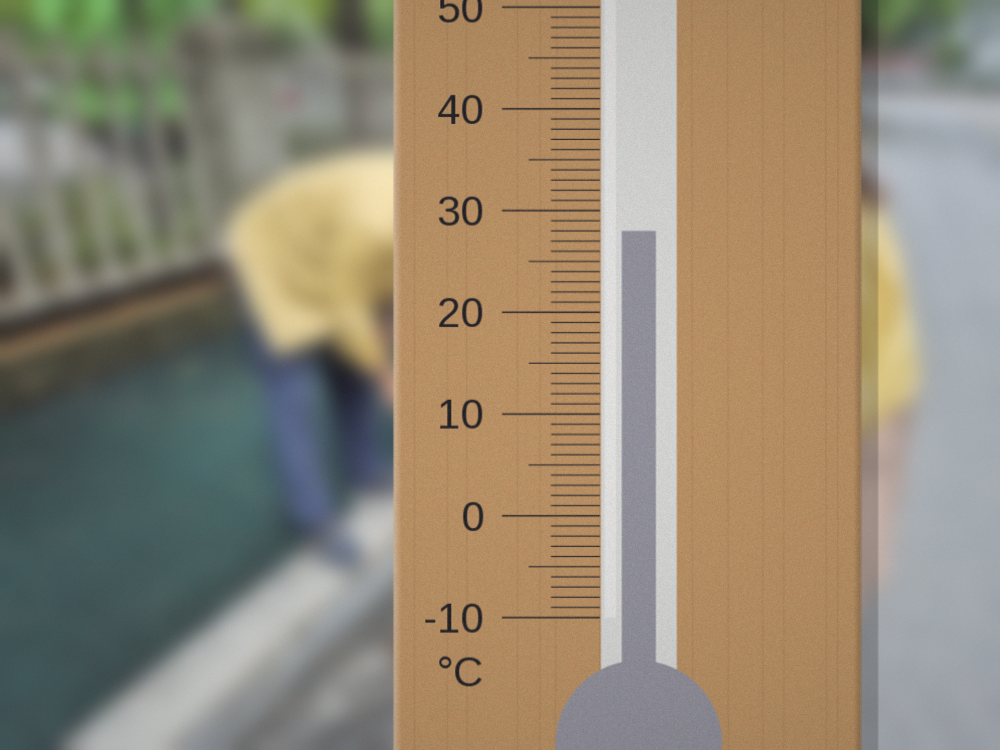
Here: 28
